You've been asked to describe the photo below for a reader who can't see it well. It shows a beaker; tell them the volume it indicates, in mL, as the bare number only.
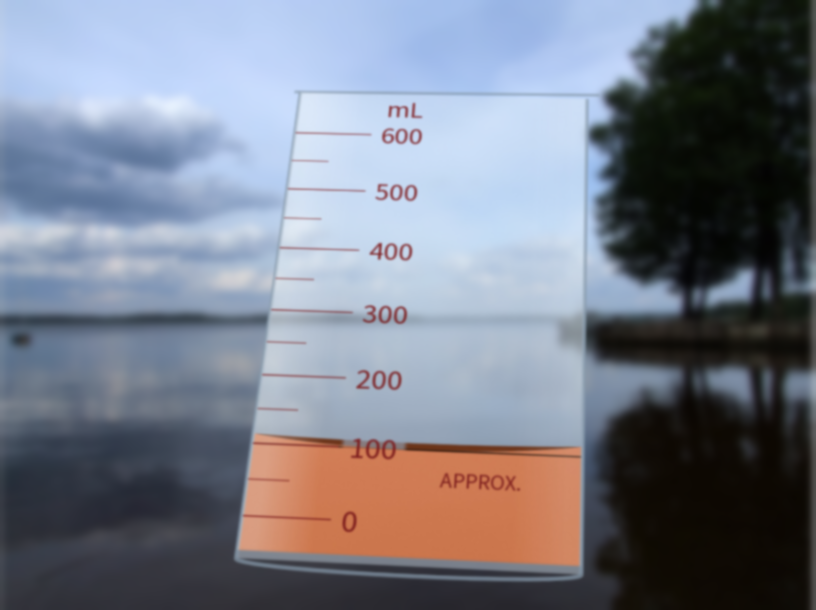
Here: 100
